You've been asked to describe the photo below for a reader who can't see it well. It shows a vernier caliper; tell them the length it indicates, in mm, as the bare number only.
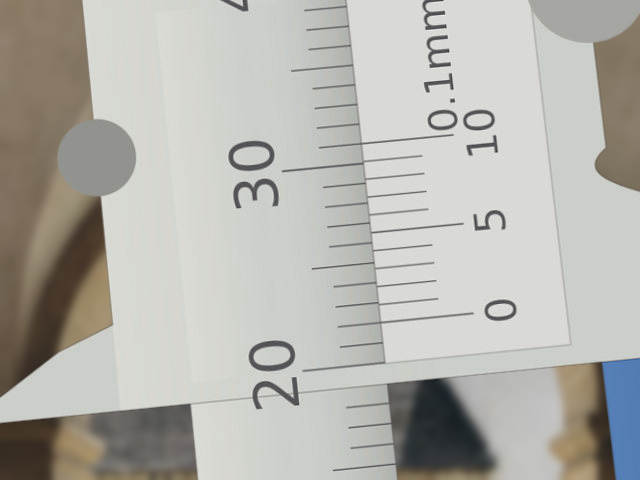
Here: 22.0
